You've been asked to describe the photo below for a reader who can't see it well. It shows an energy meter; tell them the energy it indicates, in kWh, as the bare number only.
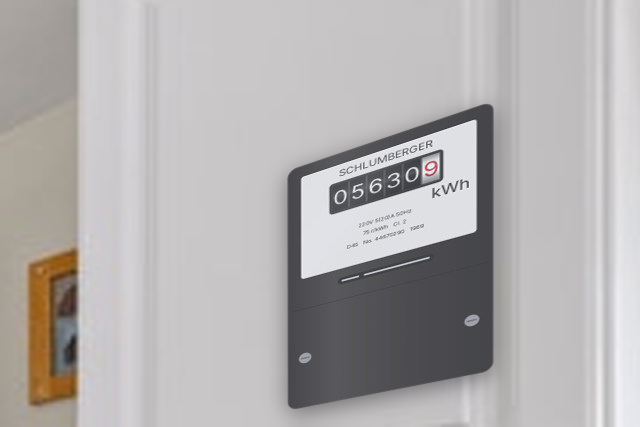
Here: 5630.9
